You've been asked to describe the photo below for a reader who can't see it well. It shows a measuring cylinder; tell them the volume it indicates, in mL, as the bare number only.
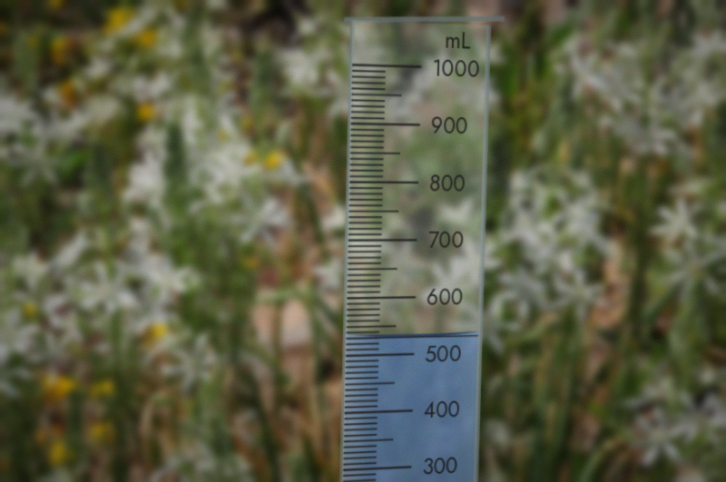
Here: 530
